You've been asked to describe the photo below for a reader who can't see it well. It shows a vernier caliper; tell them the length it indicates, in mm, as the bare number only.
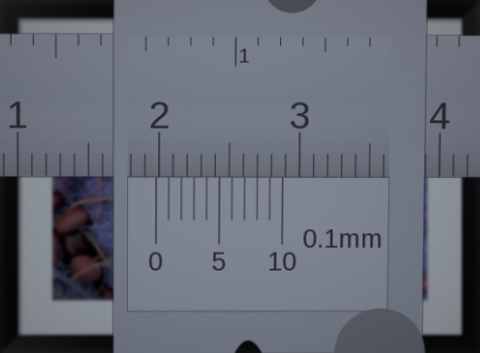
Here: 19.8
